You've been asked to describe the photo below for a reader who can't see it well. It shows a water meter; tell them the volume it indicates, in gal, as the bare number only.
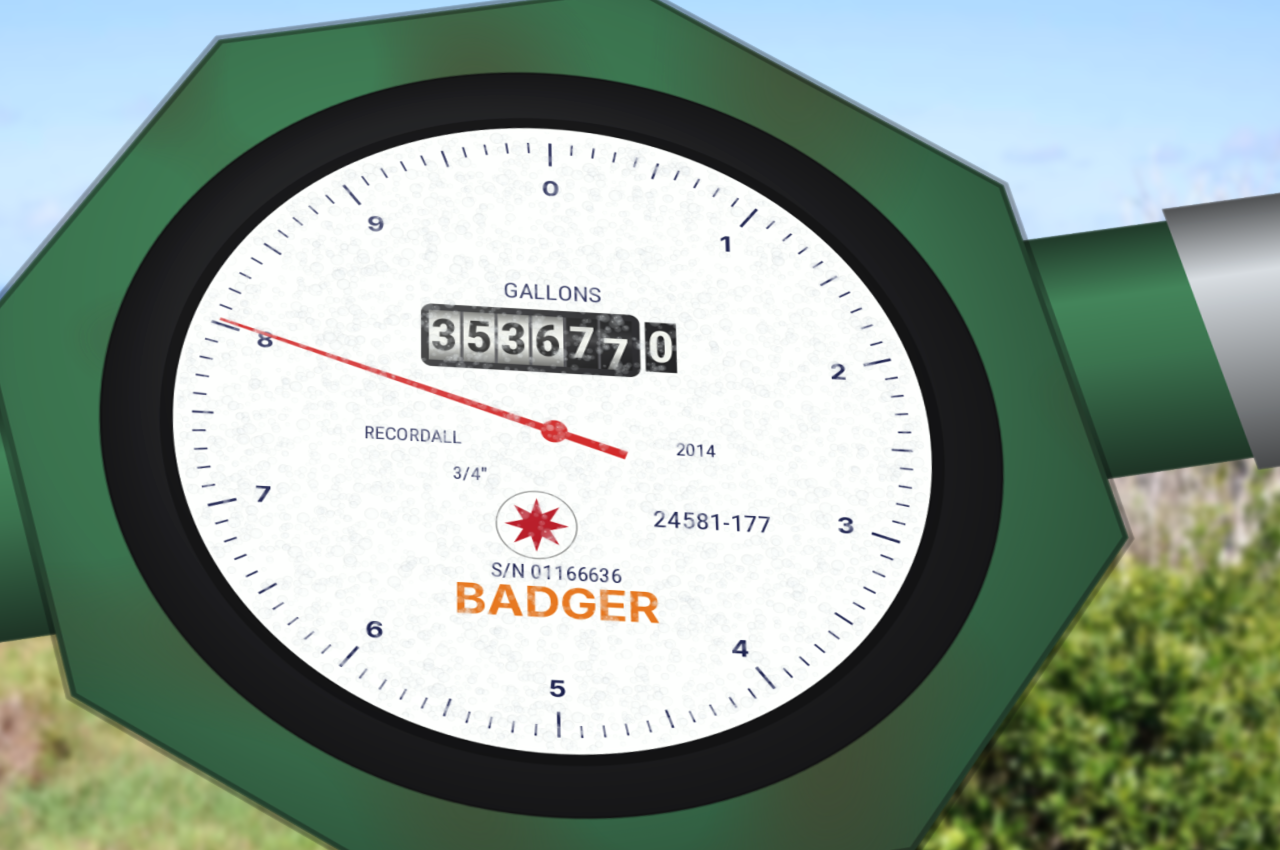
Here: 3536768.0
